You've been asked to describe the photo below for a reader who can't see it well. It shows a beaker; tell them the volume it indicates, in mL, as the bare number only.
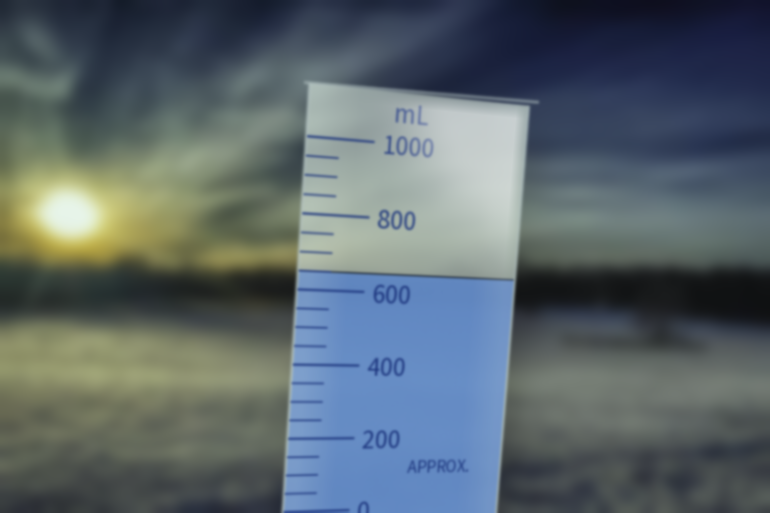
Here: 650
